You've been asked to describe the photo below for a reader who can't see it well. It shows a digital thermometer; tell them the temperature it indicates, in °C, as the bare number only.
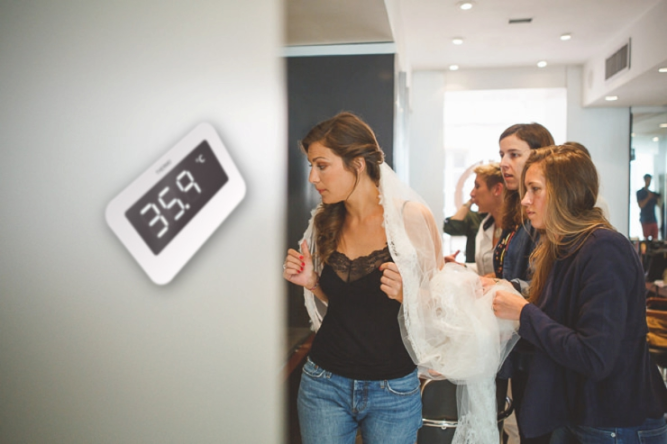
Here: 35.9
